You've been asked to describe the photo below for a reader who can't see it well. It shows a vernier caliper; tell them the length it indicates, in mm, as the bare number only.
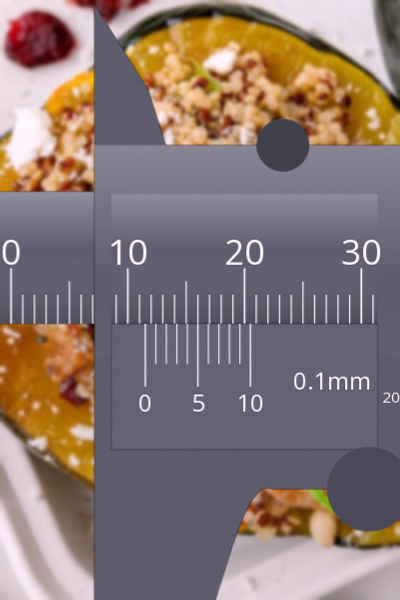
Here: 11.5
